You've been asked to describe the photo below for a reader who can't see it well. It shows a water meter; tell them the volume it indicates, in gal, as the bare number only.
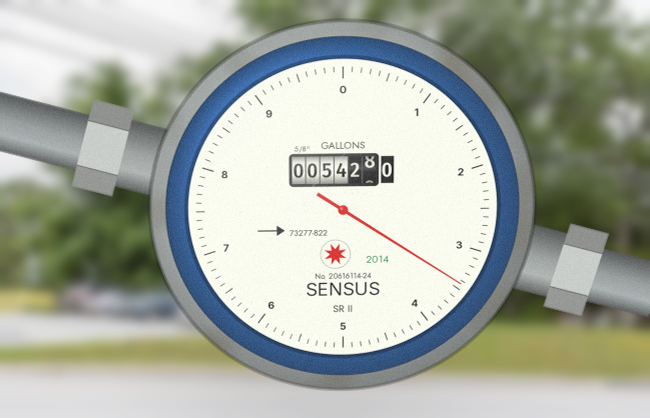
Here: 54283.4
